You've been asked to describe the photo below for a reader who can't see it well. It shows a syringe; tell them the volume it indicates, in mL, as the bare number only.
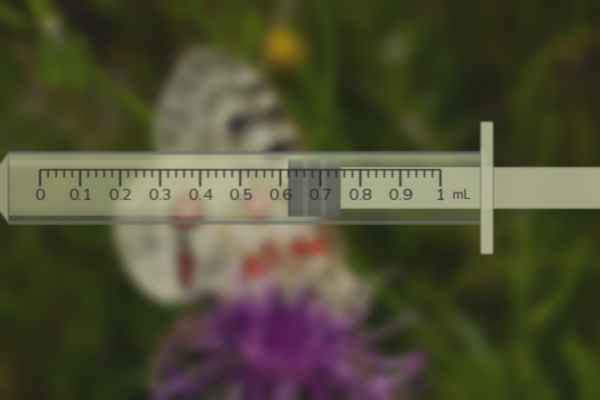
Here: 0.62
